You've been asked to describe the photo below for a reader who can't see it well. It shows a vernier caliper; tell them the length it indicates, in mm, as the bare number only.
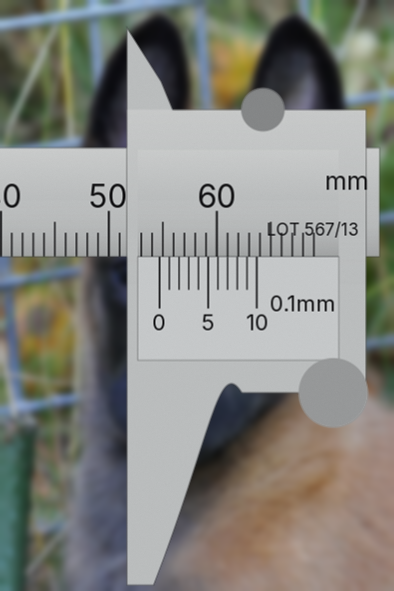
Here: 54.7
